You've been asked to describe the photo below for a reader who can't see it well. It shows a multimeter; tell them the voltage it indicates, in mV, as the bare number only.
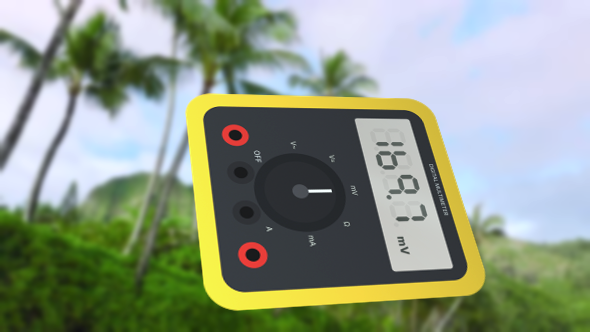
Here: 169.7
